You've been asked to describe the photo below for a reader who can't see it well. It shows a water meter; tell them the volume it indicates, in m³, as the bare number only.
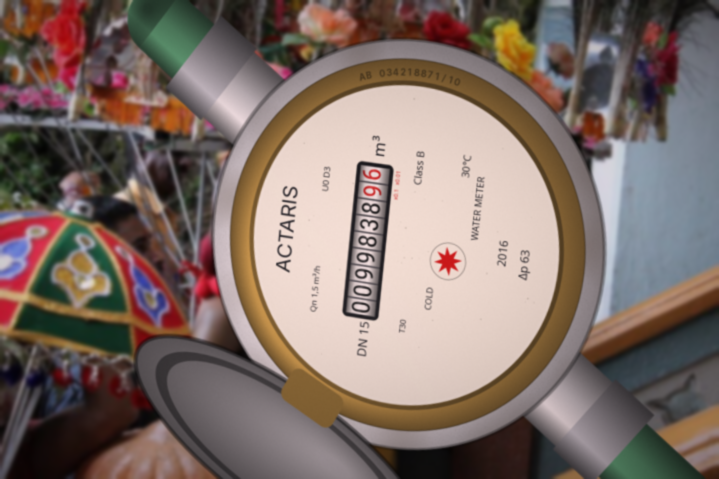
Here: 99838.96
